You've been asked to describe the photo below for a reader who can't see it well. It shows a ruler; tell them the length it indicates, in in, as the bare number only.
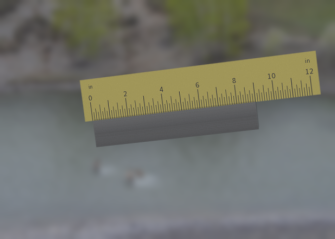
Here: 9
